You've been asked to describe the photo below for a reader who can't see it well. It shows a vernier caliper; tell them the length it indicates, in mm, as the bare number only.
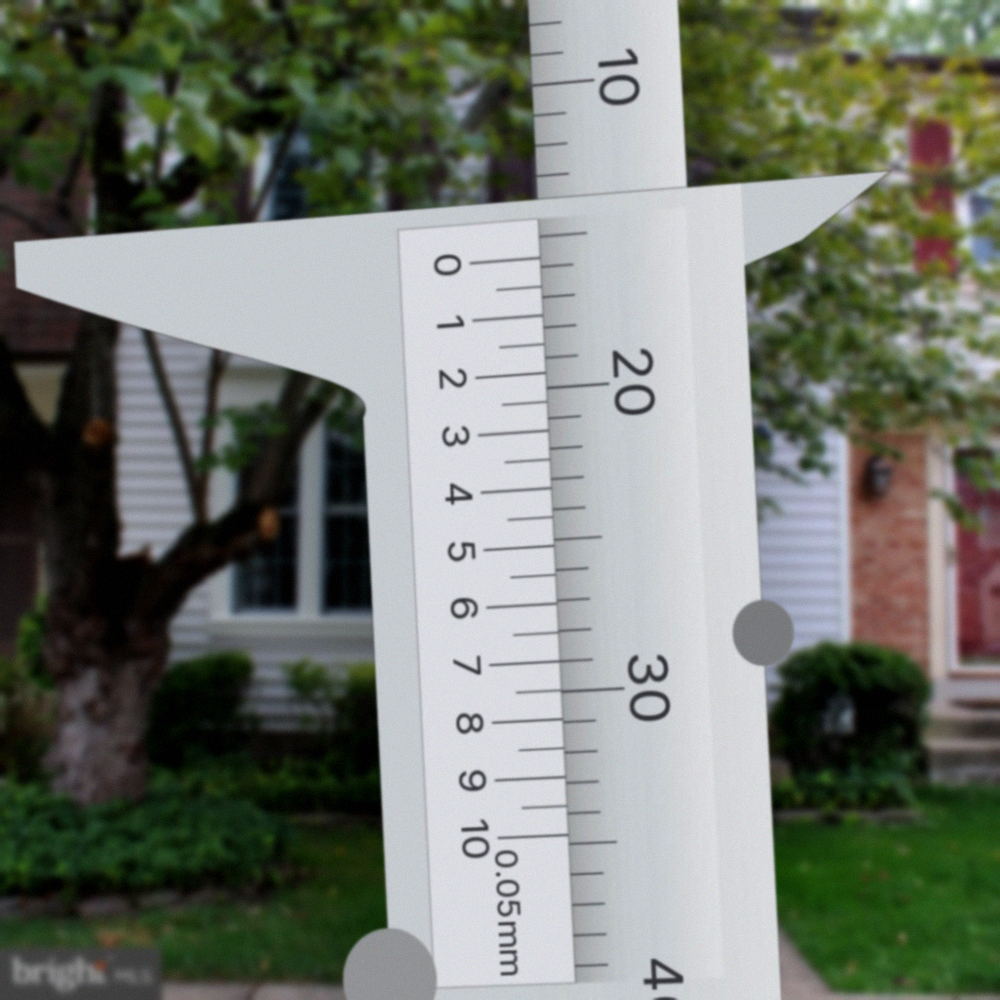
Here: 15.70
